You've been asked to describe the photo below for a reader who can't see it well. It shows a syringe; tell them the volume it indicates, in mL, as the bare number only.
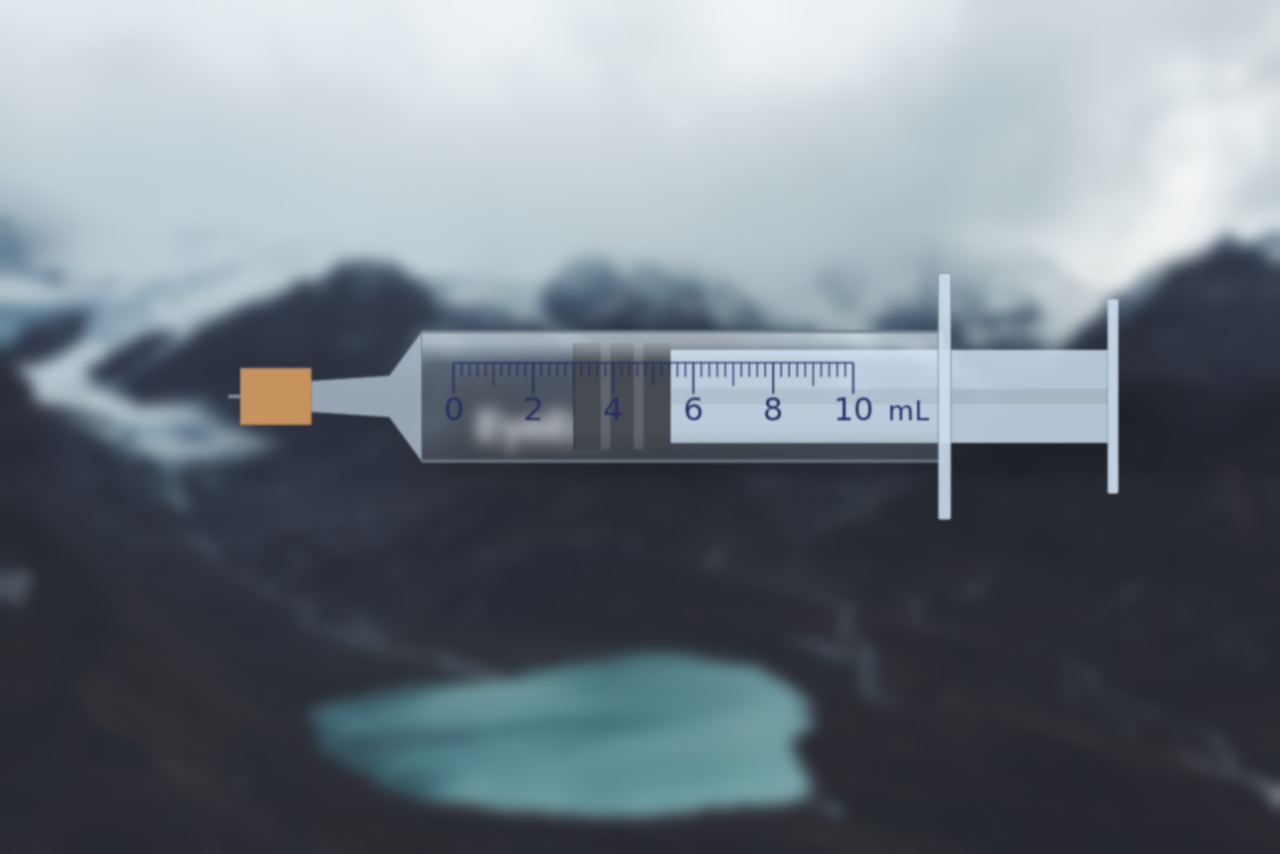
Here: 3
